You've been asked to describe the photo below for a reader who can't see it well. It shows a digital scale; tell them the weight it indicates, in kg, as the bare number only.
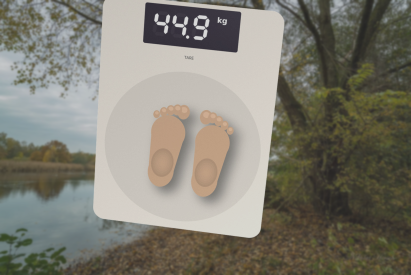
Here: 44.9
